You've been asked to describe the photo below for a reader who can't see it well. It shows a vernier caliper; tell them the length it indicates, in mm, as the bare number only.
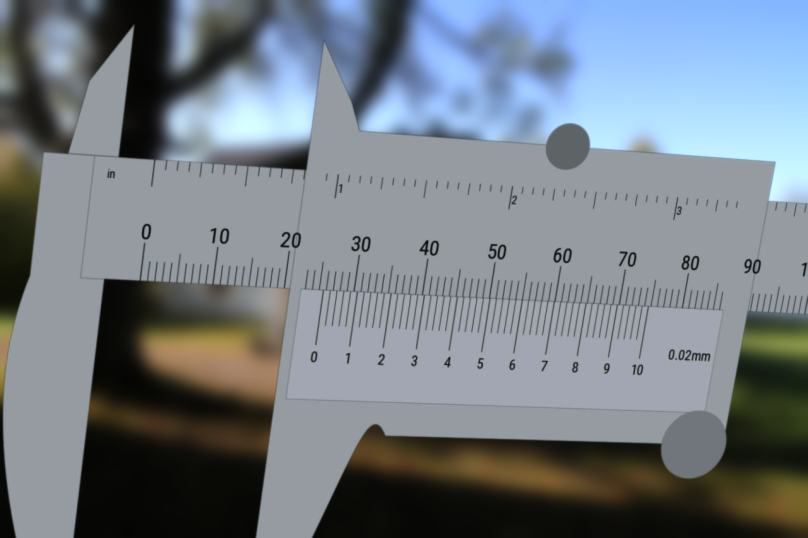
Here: 25.6
